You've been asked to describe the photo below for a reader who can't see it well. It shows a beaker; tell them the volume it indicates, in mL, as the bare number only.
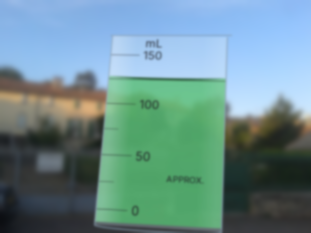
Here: 125
